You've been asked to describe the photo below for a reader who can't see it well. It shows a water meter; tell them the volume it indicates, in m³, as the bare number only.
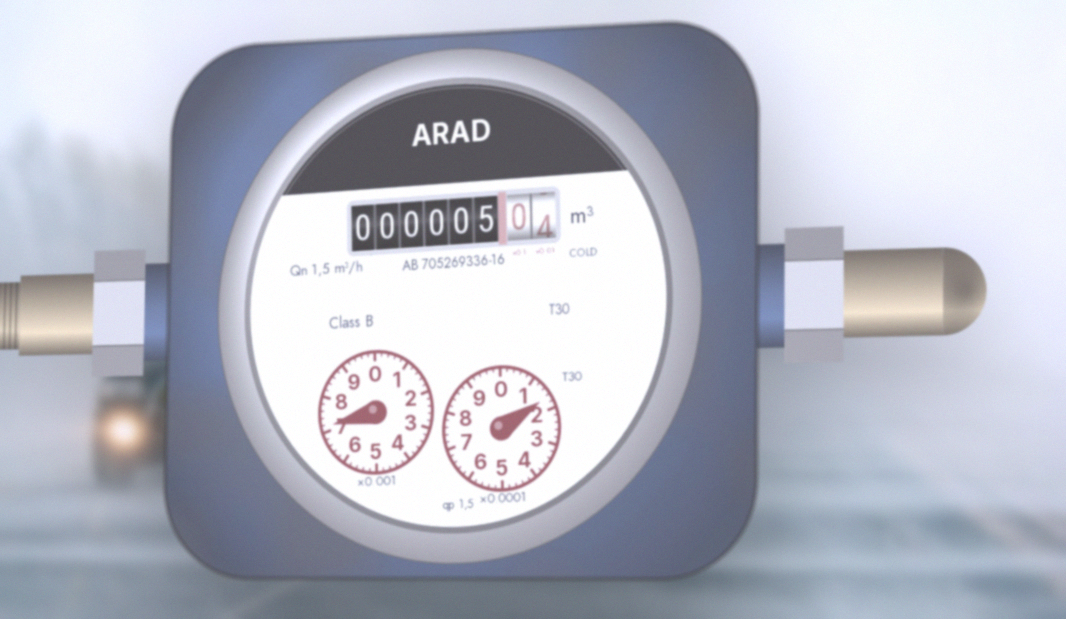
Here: 5.0371
